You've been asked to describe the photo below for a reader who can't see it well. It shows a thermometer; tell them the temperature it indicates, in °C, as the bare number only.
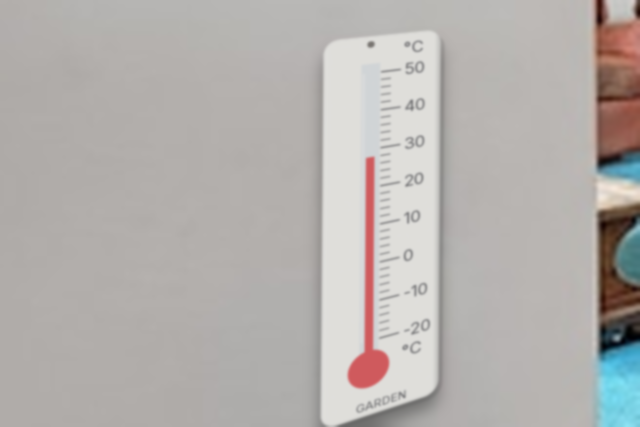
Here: 28
